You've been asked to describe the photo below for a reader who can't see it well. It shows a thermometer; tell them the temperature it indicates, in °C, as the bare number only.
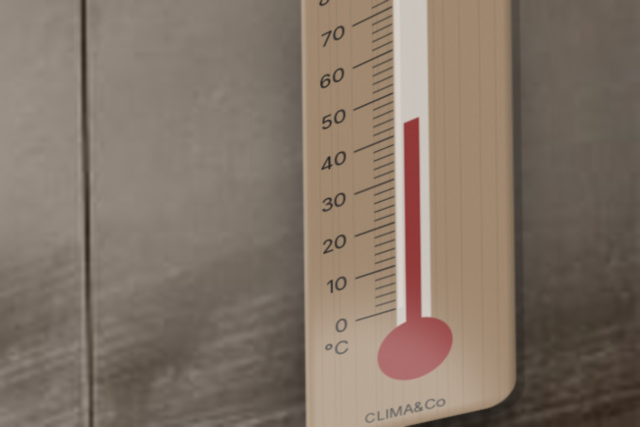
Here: 42
